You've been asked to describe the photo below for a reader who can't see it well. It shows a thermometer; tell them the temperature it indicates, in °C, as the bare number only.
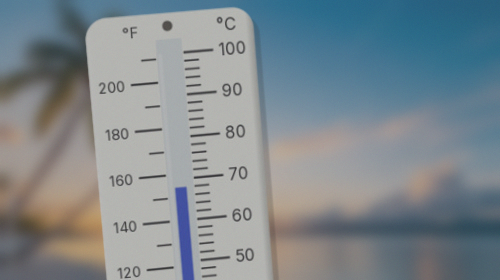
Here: 68
